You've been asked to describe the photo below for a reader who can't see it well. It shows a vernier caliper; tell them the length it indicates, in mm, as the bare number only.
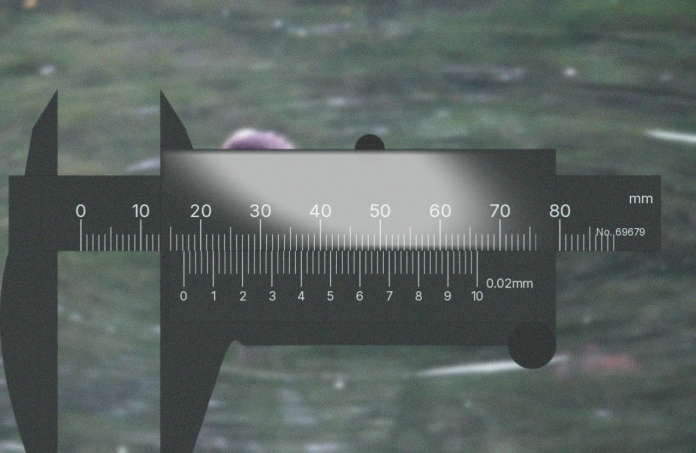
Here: 17.2
